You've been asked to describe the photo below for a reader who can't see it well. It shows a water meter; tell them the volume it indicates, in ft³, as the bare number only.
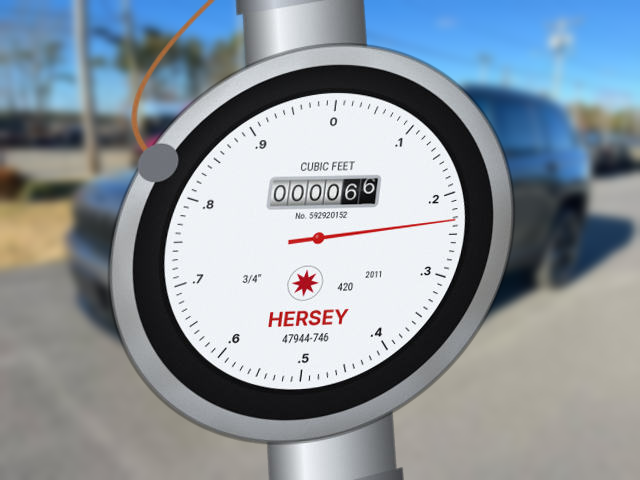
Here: 66.23
